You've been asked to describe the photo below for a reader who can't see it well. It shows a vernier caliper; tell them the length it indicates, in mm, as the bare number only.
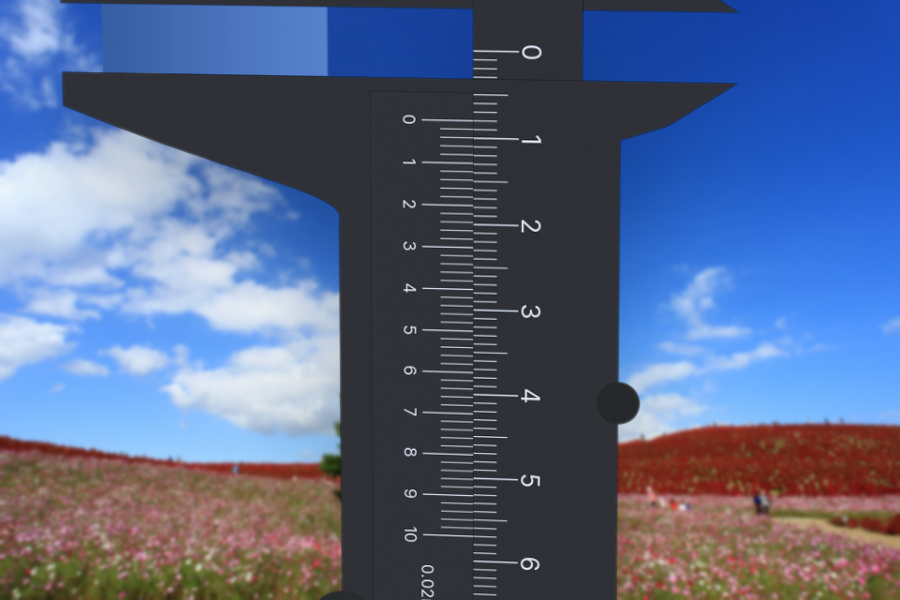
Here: 8.0
